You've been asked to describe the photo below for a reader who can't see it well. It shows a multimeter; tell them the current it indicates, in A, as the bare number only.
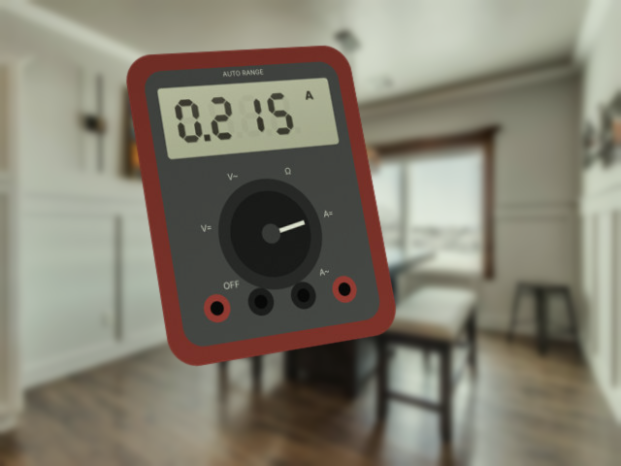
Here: 0.215
